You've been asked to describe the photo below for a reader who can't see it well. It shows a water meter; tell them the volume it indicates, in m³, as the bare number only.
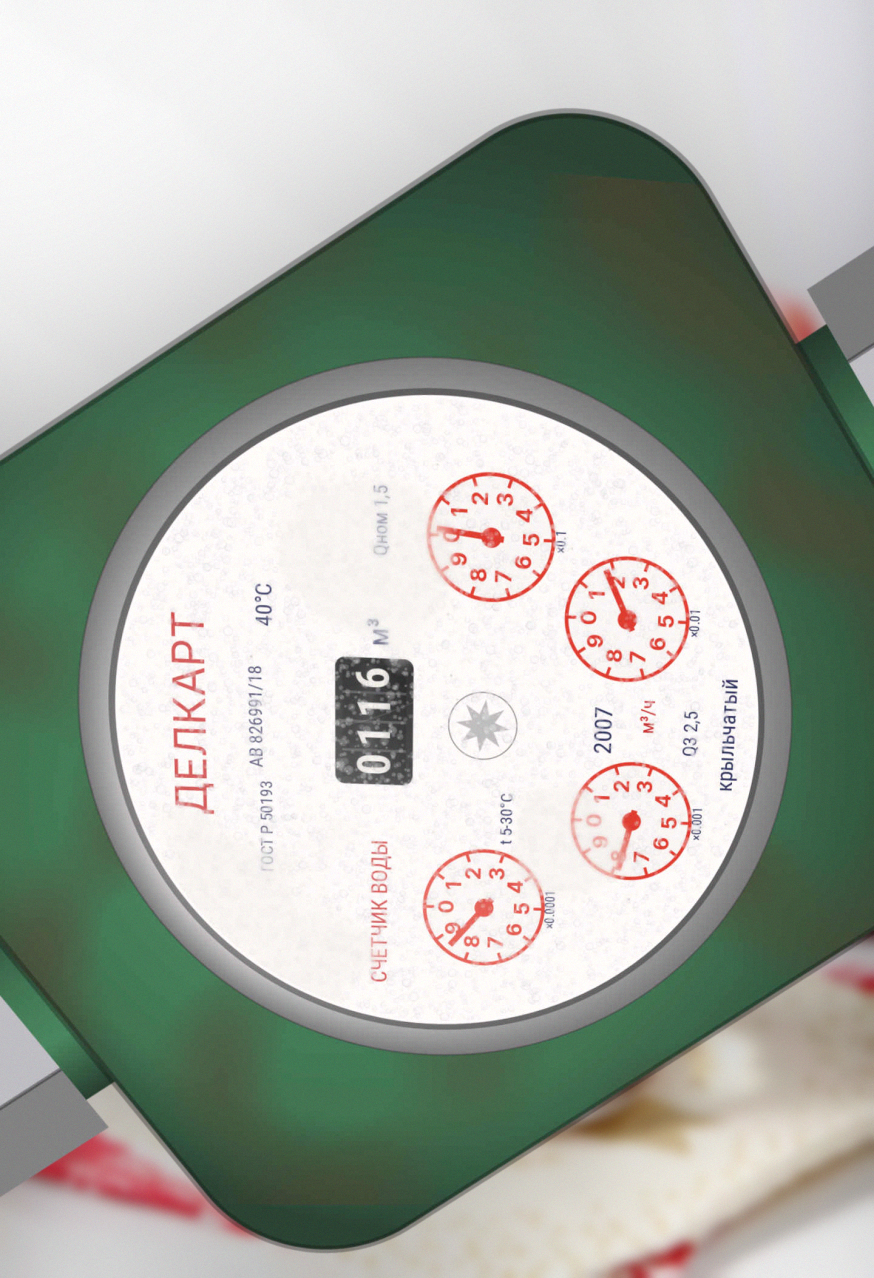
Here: 116.0178
